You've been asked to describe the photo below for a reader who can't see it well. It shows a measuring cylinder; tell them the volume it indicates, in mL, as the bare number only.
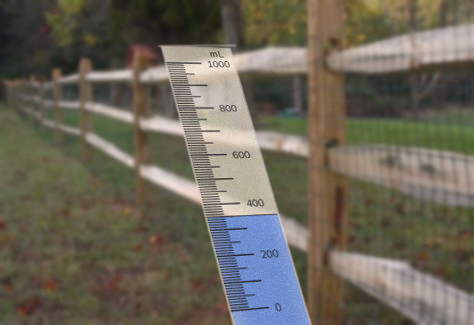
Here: 350
